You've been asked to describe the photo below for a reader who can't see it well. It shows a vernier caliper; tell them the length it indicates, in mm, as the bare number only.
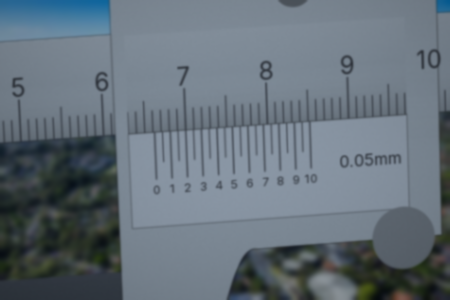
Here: 66.2
